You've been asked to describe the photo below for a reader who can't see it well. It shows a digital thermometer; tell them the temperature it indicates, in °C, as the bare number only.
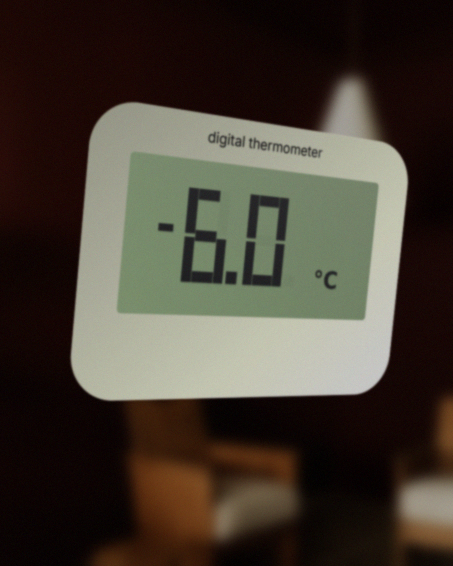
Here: -6.0
